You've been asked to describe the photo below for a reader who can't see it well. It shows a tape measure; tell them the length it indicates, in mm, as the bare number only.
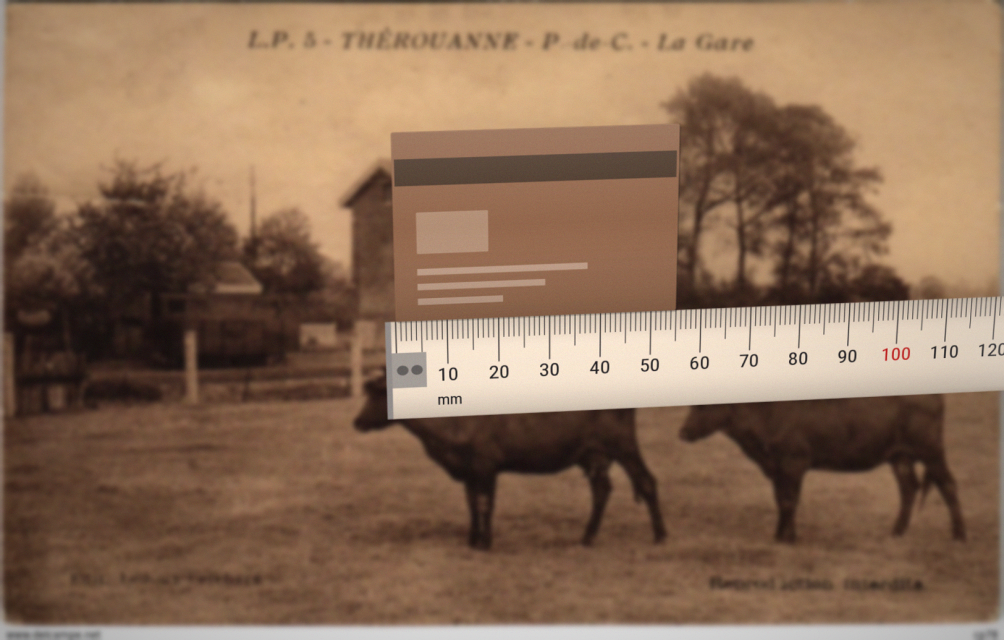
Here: 55
